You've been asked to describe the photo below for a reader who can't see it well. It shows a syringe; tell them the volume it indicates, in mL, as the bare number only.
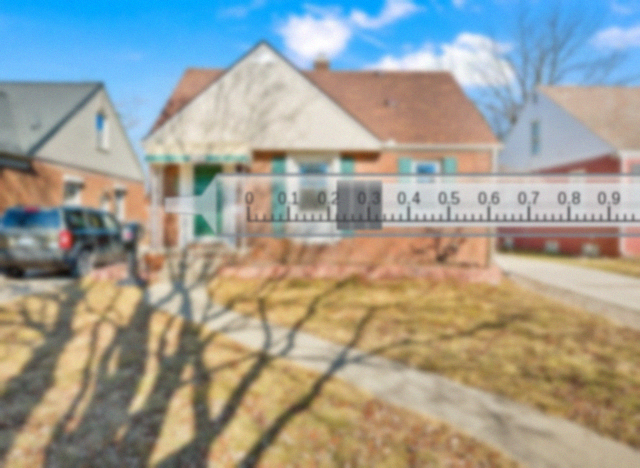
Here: 0.22
